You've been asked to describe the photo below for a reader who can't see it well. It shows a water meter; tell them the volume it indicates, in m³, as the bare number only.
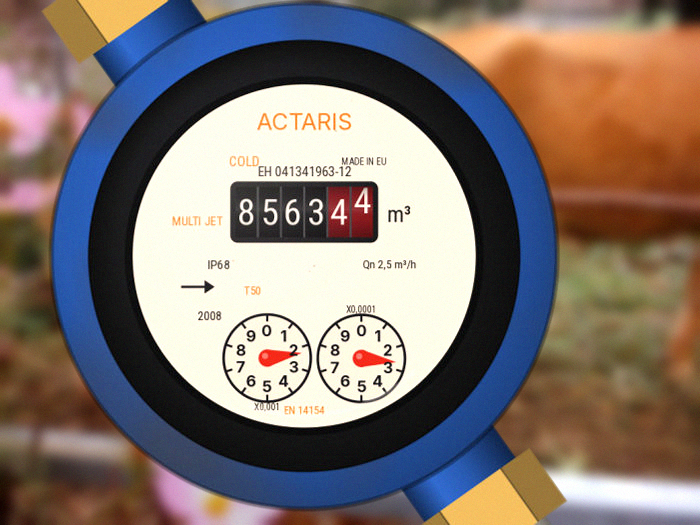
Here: 8563.4422
